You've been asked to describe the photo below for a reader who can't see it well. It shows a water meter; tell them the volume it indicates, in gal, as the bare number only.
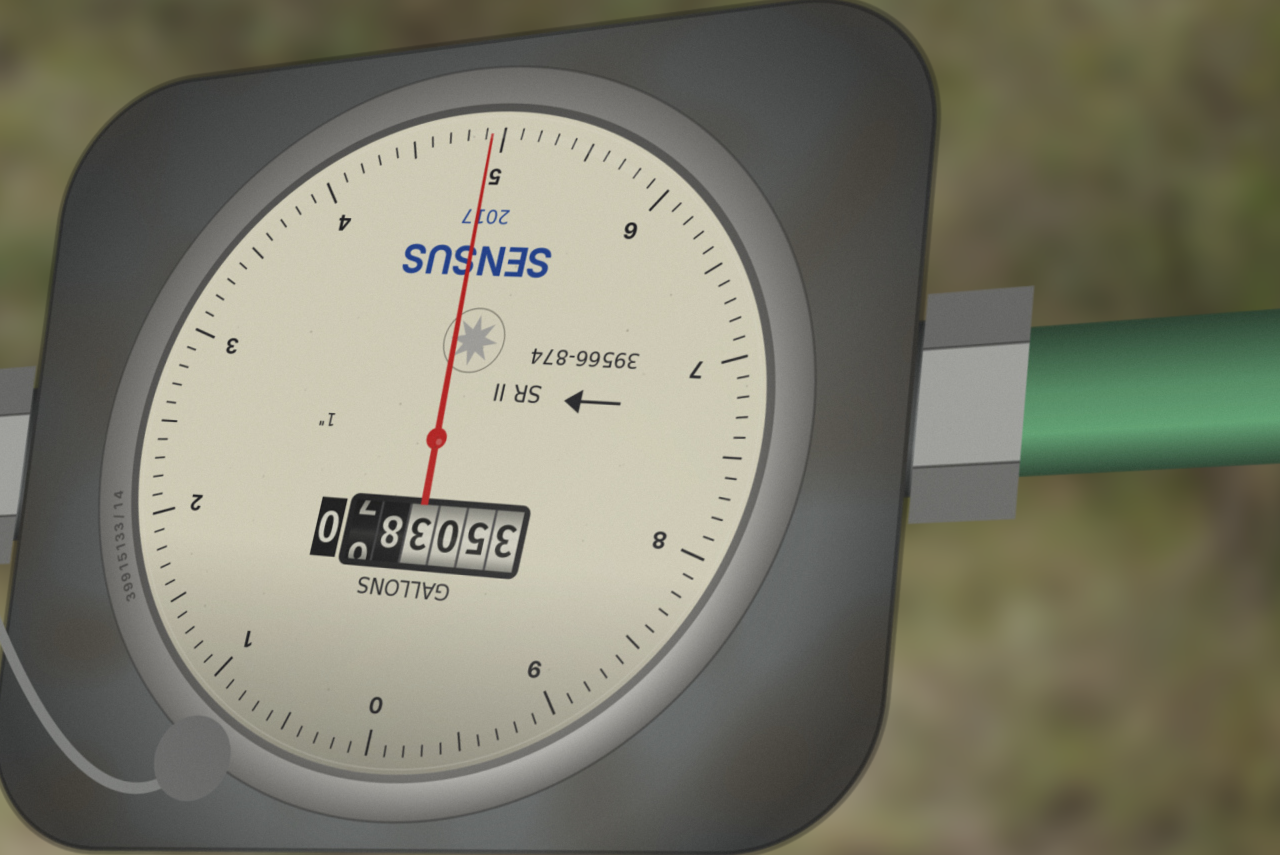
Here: 3503864.9
